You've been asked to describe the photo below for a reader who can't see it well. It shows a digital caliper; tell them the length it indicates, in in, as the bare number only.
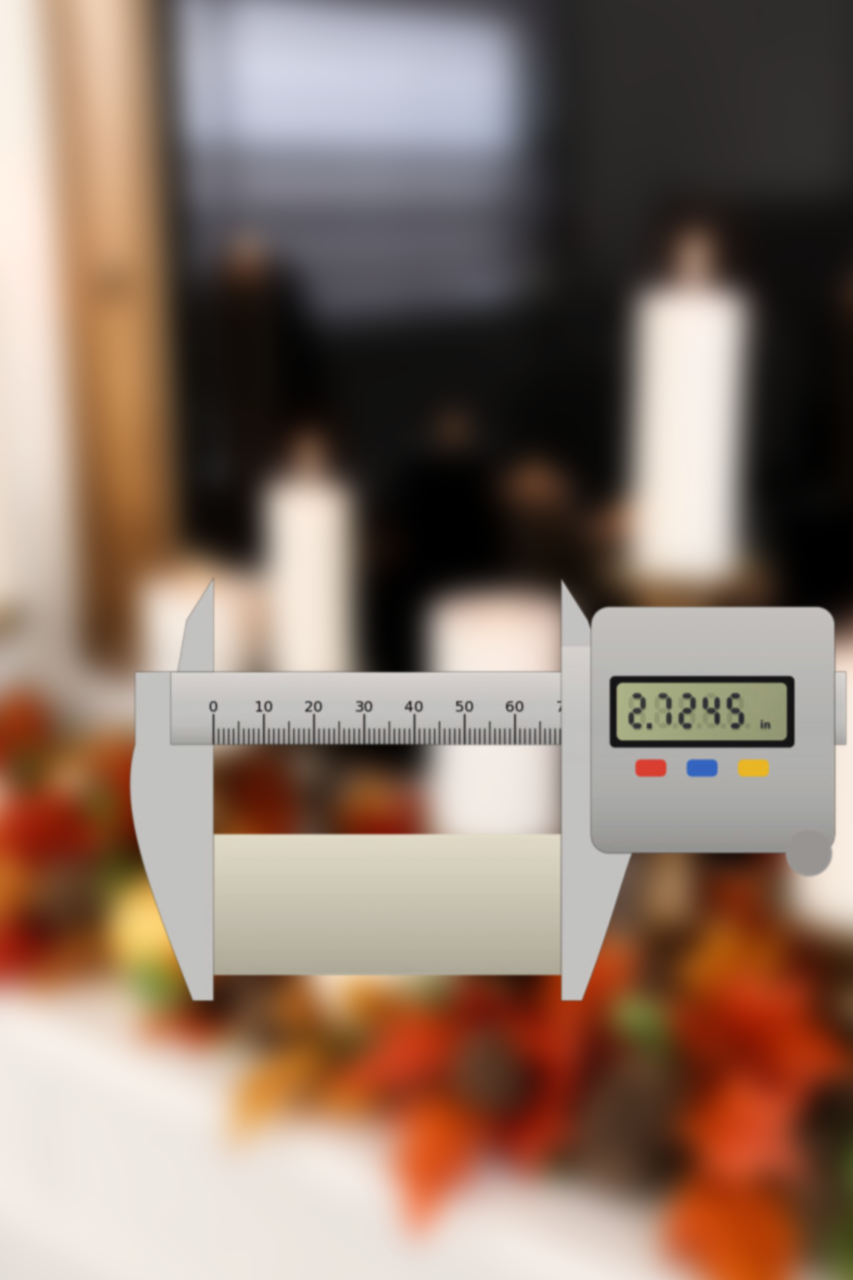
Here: 2.7245
